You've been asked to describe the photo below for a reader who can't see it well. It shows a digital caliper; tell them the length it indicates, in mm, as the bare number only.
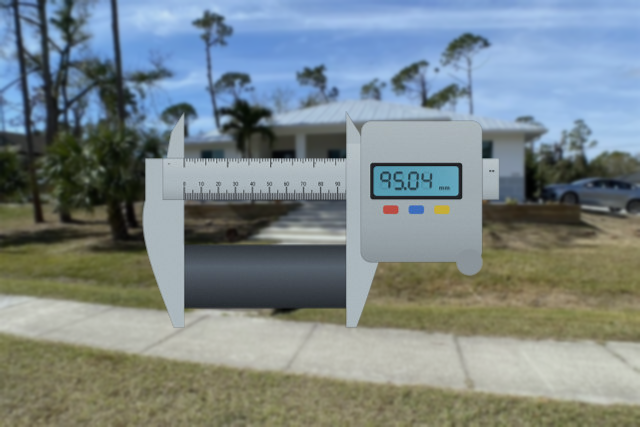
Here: 95.04
